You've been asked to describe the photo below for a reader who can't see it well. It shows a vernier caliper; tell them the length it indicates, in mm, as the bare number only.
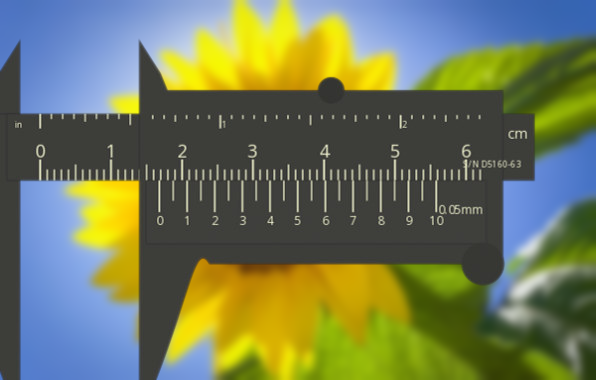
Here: 16.8
